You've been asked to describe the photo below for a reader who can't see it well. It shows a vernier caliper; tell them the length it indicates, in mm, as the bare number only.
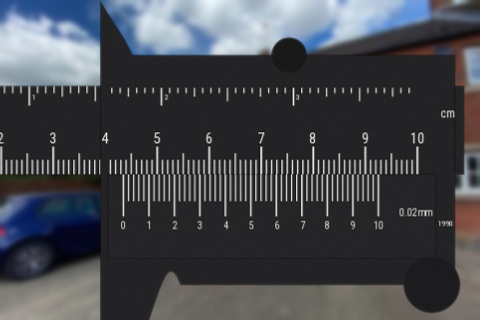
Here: 43.5
